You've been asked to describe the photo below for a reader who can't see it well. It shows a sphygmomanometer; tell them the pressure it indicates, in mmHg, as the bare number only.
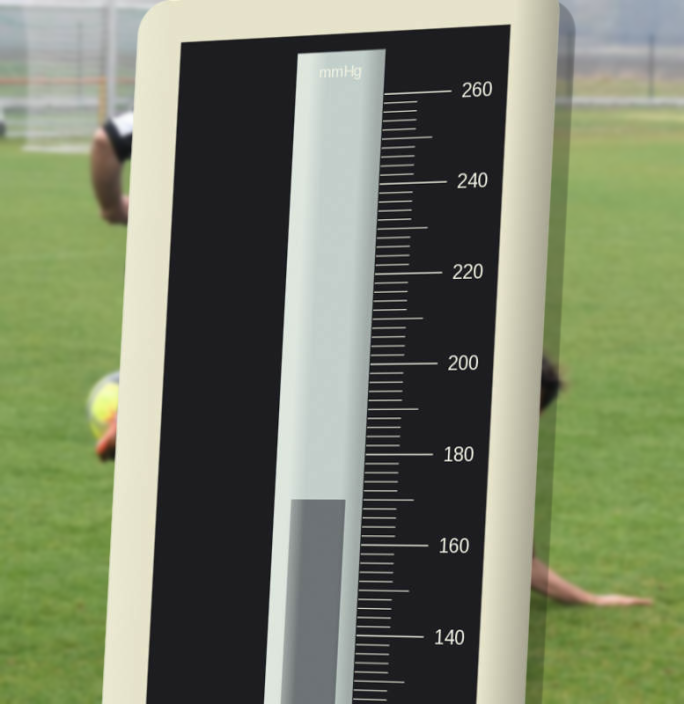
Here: 170
